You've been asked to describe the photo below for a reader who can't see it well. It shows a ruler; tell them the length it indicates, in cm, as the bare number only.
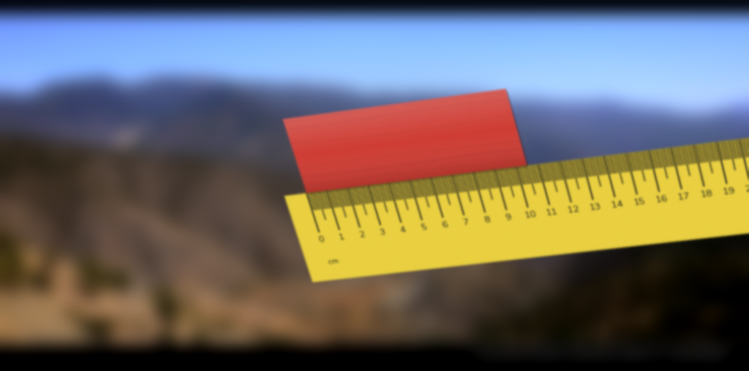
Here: 10.5
